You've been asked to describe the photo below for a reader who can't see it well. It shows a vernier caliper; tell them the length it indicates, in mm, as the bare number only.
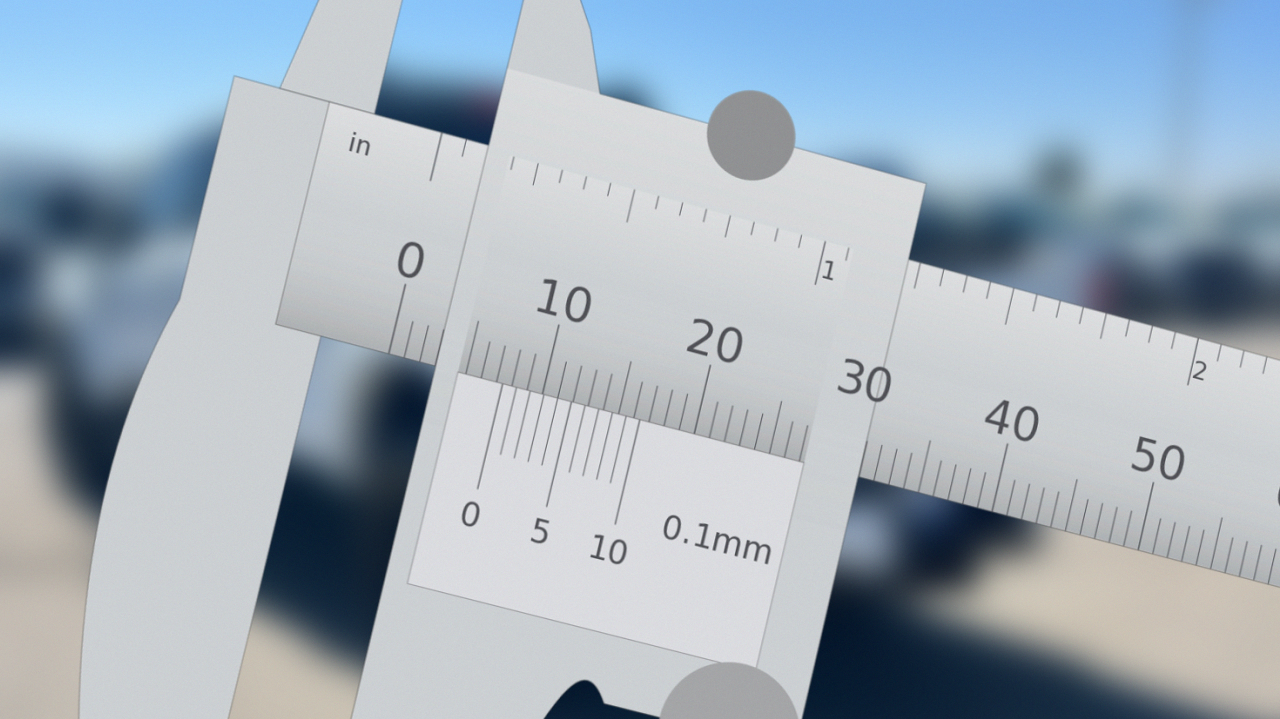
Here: 7.4
